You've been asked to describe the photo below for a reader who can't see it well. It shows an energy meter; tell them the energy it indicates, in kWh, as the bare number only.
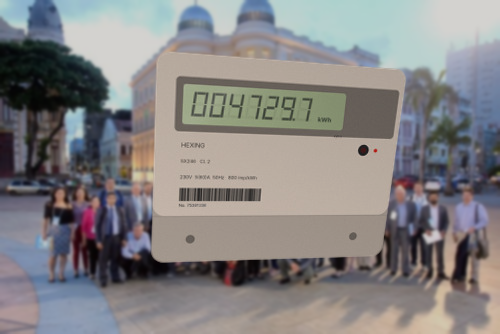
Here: 4729.7
